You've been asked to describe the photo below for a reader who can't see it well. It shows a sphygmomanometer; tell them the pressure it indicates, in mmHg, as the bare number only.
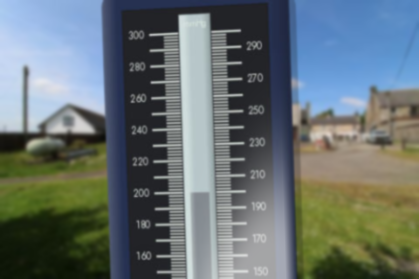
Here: 200
